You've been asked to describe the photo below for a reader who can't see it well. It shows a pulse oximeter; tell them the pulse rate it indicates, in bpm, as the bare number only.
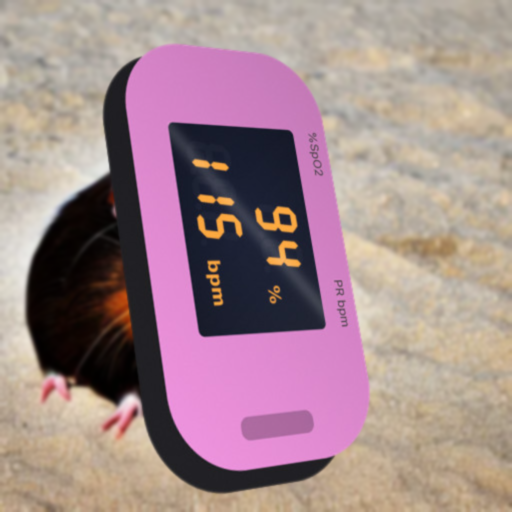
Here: 115
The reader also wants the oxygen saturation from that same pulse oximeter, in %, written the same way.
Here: 94
